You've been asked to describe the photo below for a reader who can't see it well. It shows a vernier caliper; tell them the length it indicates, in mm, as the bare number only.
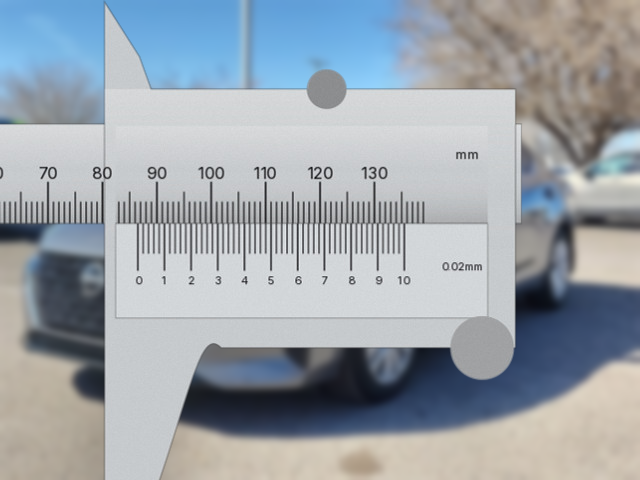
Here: 86.5
